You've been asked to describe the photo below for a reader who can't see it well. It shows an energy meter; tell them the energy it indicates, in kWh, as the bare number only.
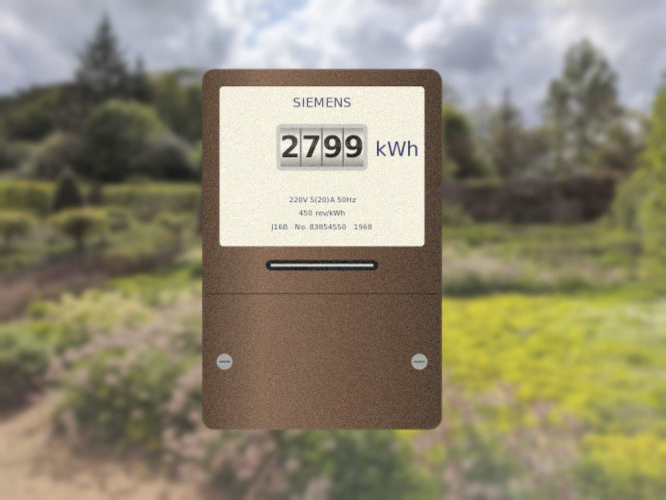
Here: 2799
